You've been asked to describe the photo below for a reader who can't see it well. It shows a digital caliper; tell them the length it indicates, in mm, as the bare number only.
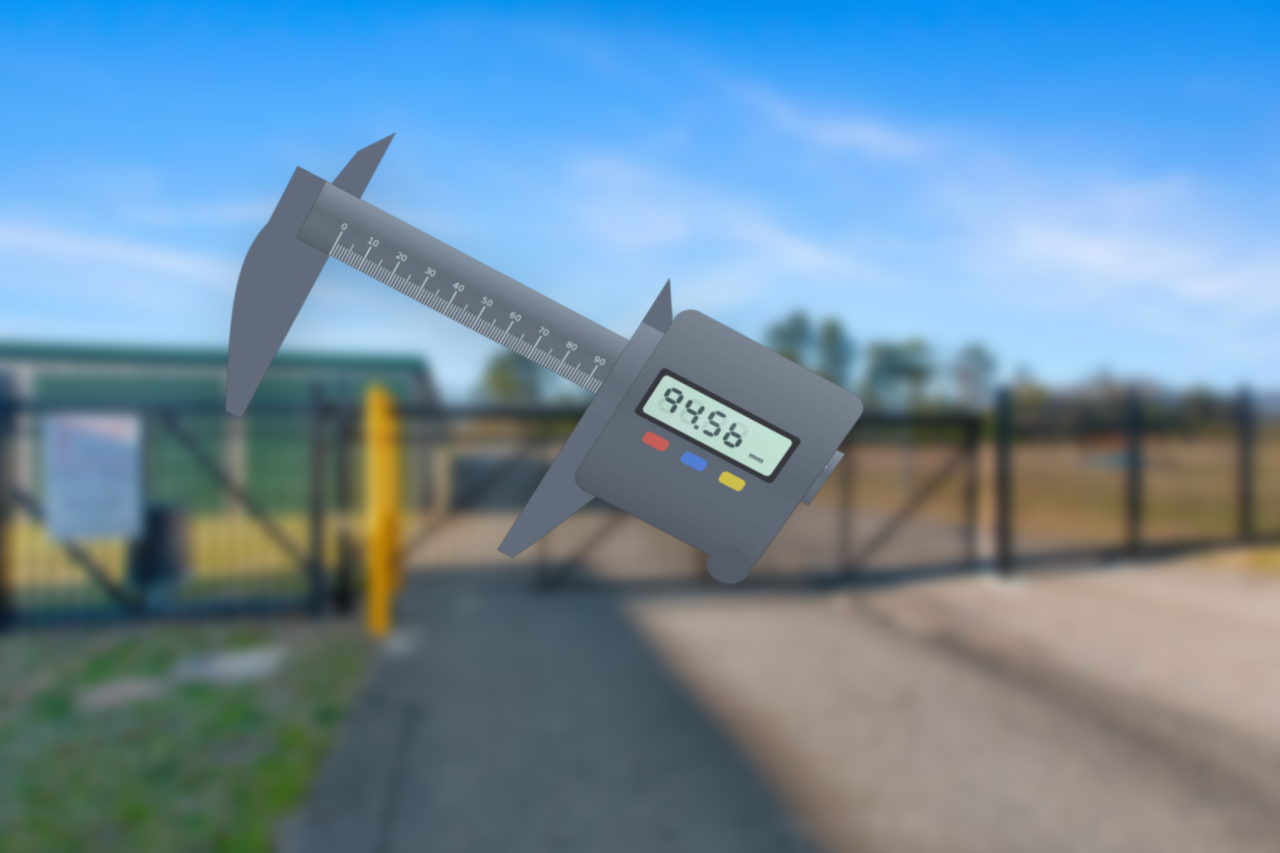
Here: 94.56
